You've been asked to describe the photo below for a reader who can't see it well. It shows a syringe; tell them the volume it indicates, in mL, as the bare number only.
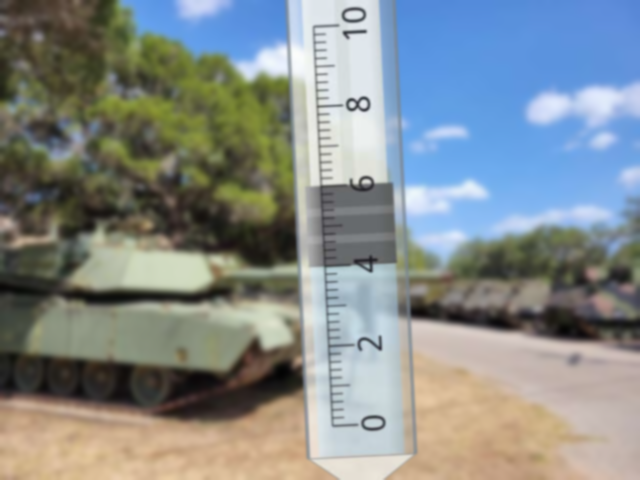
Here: 4
